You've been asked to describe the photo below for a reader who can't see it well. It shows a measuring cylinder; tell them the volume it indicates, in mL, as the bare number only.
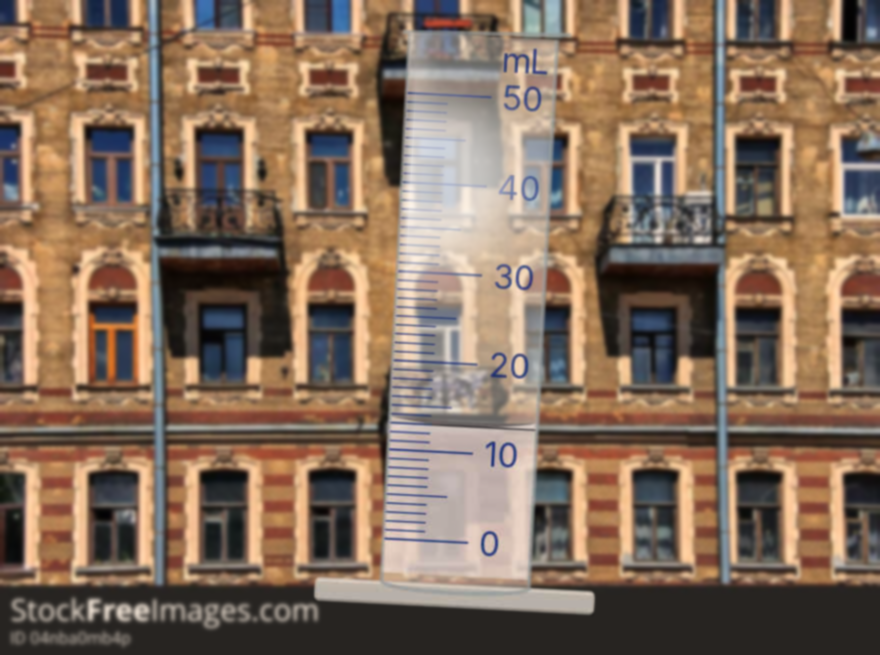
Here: 13
